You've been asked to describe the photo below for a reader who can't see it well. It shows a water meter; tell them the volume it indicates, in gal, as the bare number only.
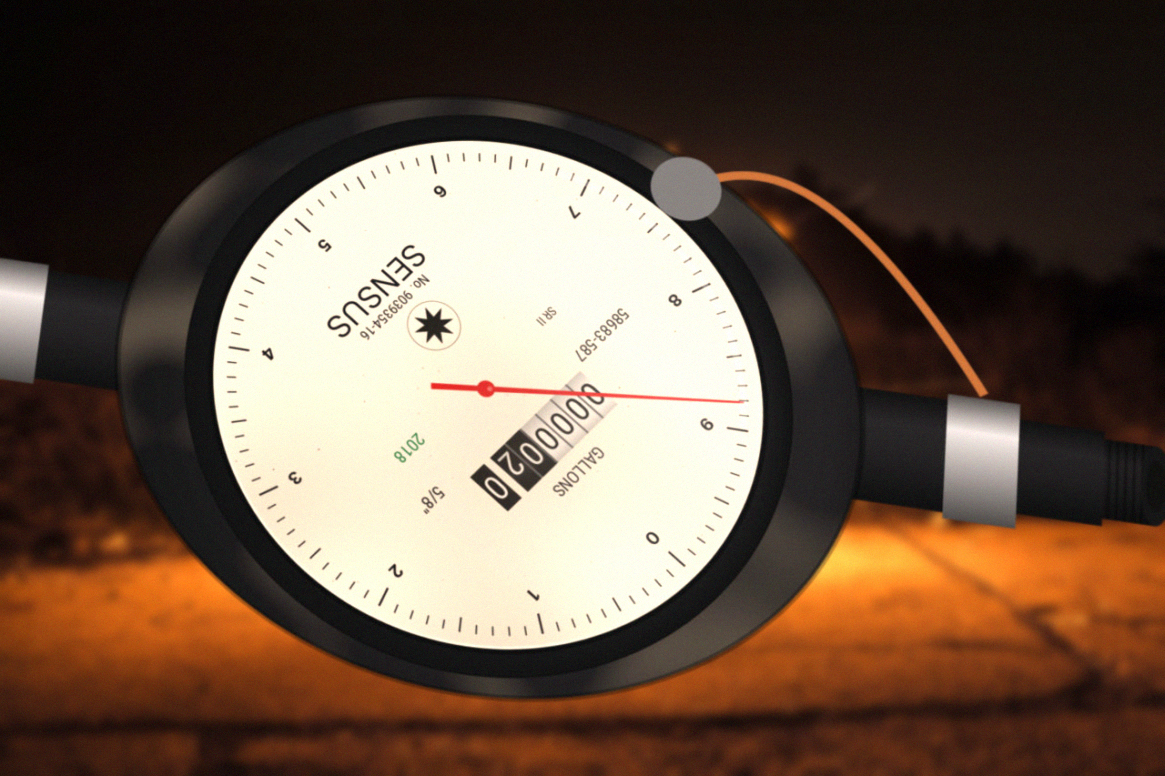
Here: 18.8
